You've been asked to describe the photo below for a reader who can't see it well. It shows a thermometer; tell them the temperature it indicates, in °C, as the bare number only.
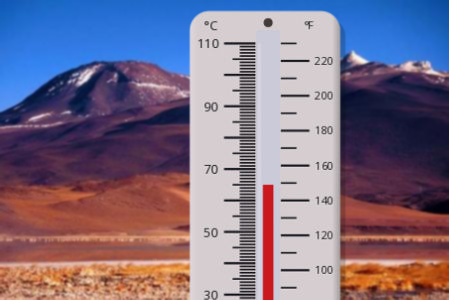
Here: 65
